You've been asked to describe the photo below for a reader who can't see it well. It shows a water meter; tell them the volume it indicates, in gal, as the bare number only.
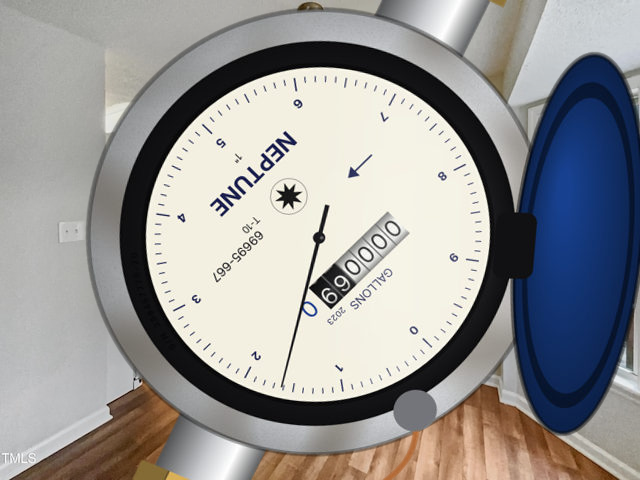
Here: 691.6
